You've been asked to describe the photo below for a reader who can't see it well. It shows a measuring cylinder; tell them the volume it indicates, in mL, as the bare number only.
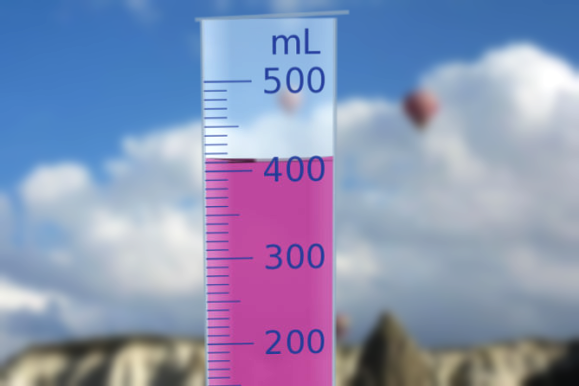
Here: 410
